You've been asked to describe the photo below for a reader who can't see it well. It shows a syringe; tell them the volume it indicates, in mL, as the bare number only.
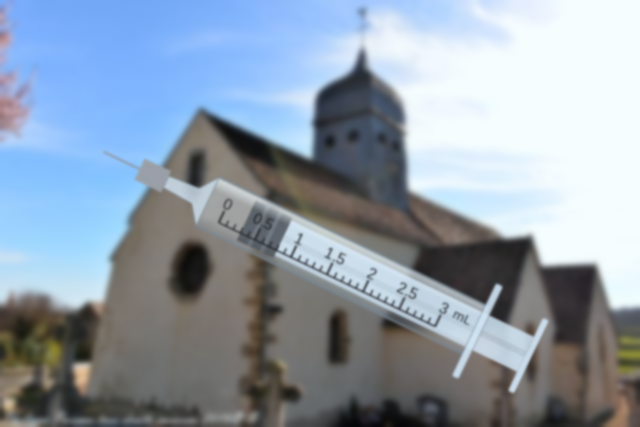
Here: 0.3
